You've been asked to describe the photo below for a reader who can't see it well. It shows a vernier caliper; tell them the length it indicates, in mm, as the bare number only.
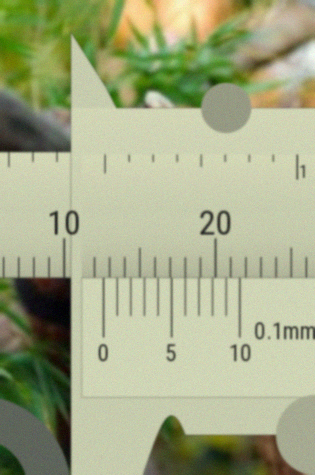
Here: 12.6
